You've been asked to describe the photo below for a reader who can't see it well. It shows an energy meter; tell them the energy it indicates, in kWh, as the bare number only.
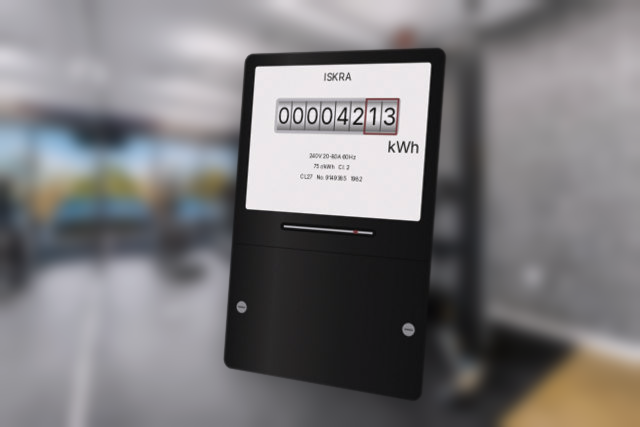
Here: 42.13
